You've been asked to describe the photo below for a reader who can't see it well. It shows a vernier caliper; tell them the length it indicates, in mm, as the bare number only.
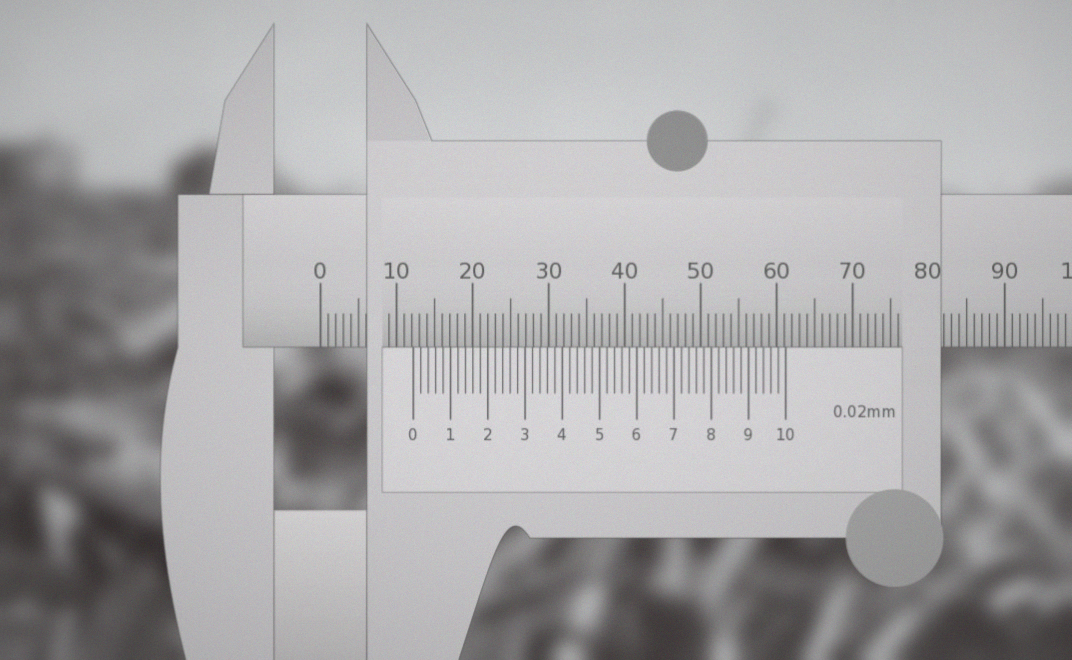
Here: 12.2
